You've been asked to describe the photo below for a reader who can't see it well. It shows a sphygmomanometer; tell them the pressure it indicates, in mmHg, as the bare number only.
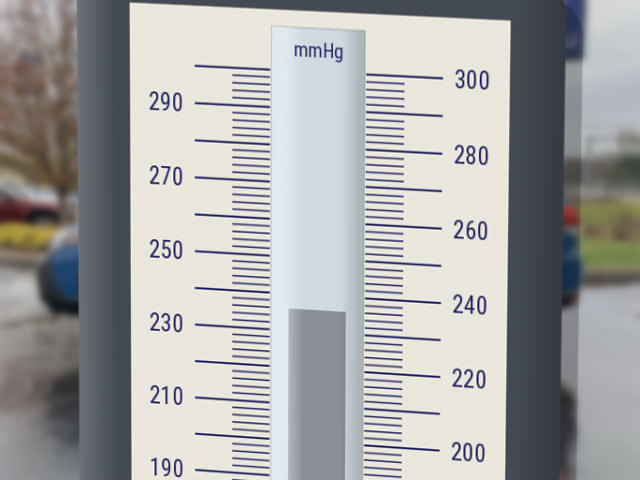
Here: 236
